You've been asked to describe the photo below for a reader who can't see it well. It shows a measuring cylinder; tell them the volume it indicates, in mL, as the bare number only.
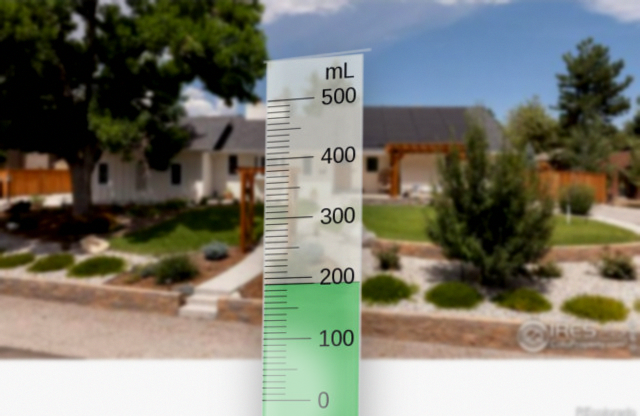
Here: 190
